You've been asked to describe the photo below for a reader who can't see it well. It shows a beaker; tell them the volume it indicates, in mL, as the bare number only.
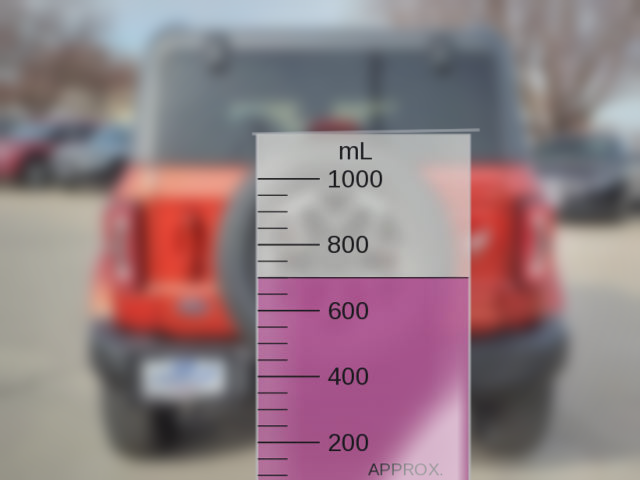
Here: 700
